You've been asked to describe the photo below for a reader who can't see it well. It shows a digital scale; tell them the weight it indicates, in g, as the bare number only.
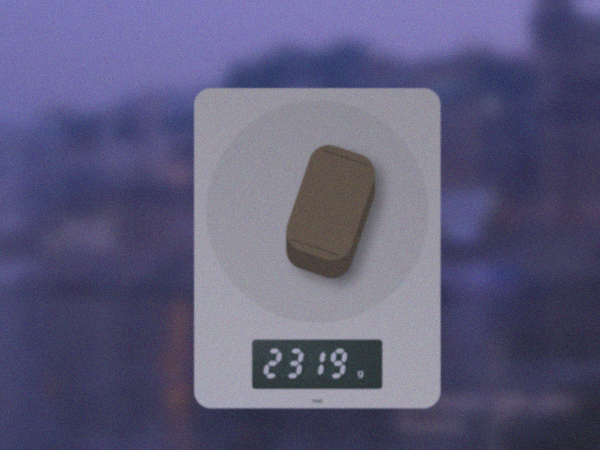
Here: 2319
